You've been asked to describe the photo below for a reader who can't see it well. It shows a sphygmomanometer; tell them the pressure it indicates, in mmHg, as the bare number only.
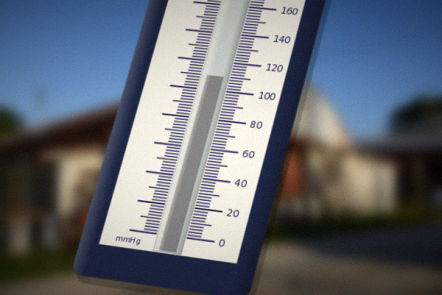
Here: 110
